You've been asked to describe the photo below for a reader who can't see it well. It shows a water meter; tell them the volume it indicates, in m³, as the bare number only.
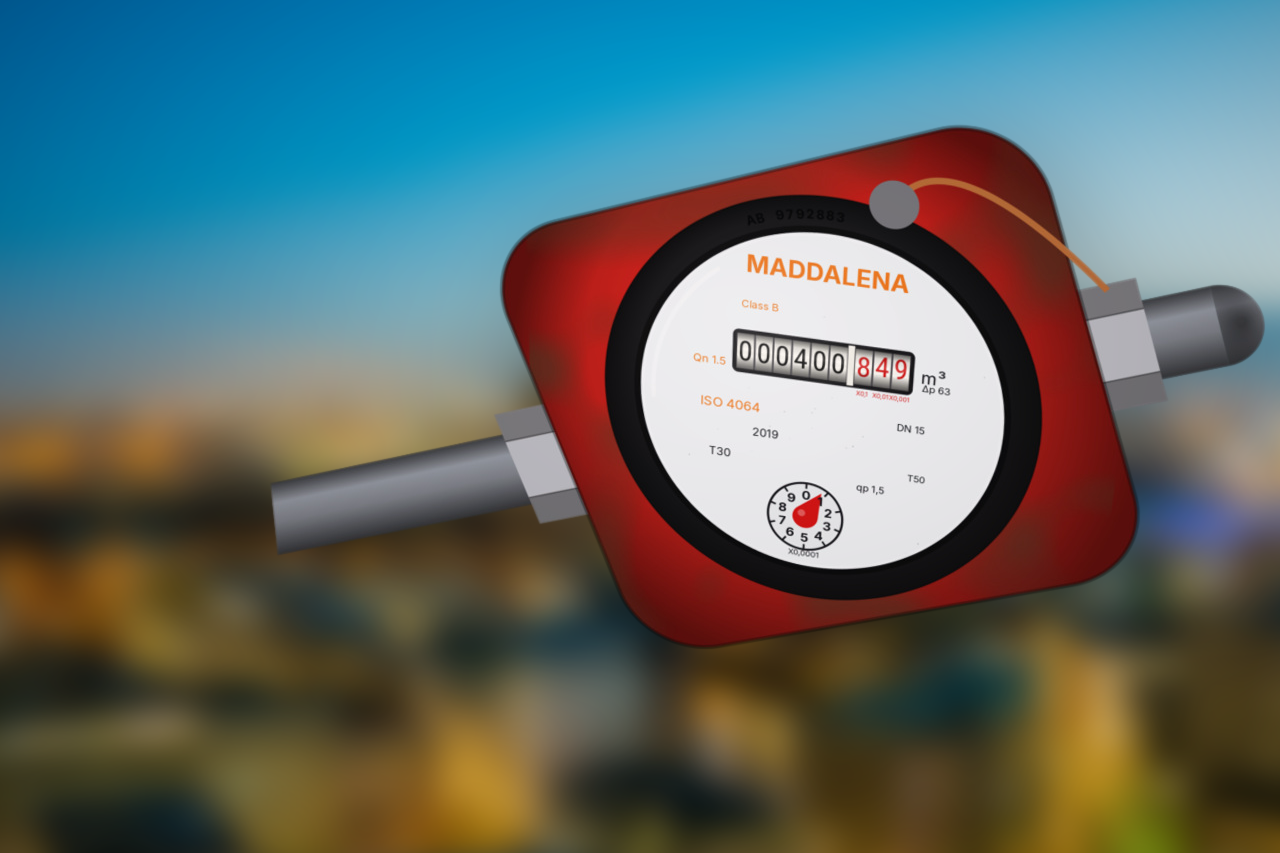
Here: 400.8490
